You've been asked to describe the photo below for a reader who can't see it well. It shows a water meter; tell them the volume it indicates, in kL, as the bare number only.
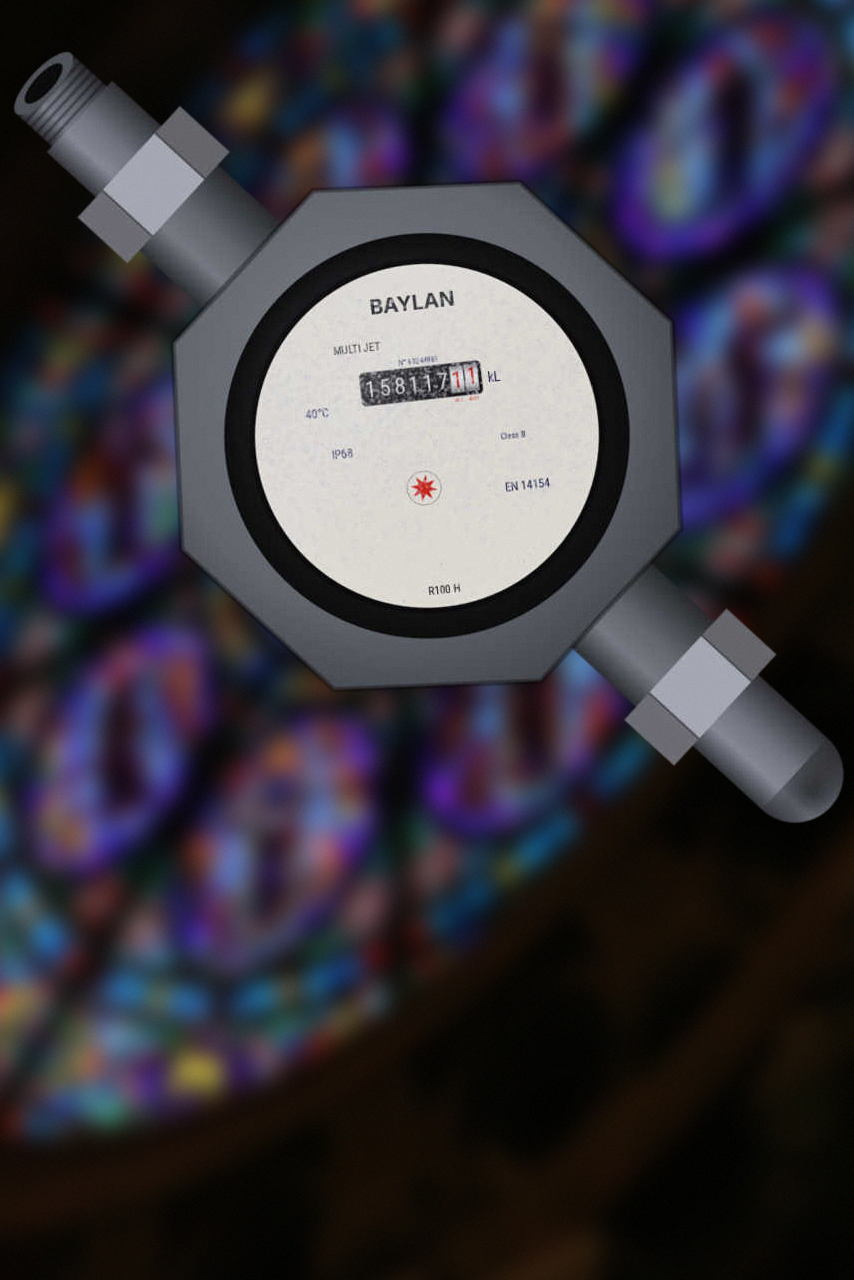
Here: 158117.11
